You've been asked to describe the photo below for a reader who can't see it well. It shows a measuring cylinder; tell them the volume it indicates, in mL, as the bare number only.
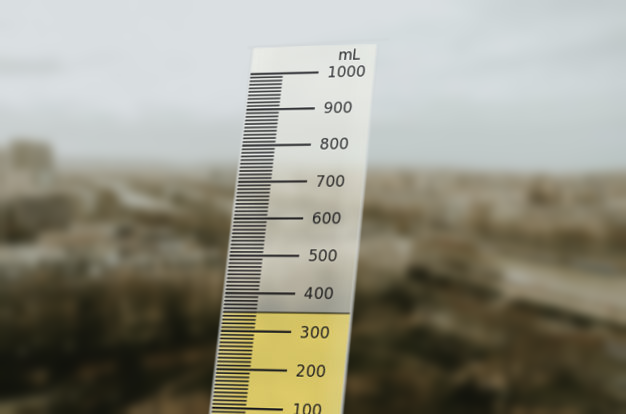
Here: 350
